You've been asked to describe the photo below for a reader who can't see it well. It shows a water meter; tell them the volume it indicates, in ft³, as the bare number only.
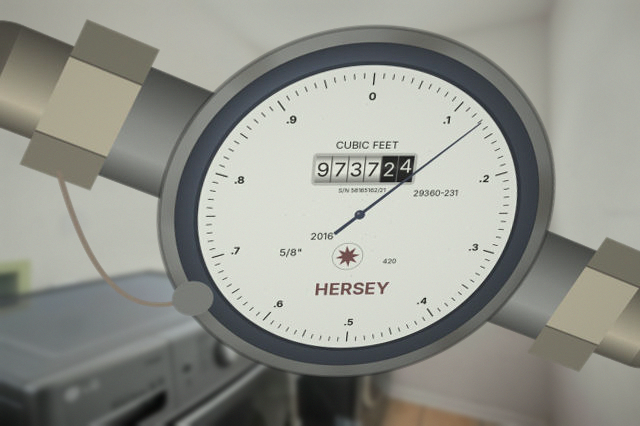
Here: 973724.13
